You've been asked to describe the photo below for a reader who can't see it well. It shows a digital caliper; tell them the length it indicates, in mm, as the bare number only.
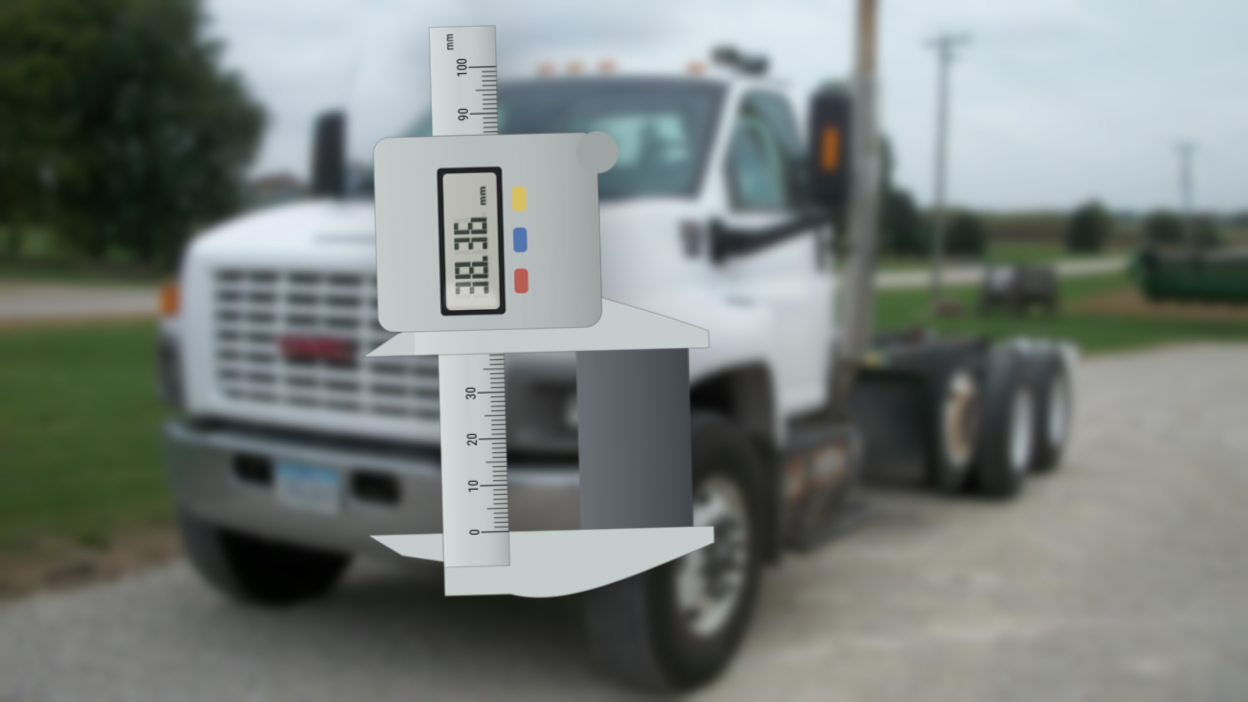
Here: 38.36
